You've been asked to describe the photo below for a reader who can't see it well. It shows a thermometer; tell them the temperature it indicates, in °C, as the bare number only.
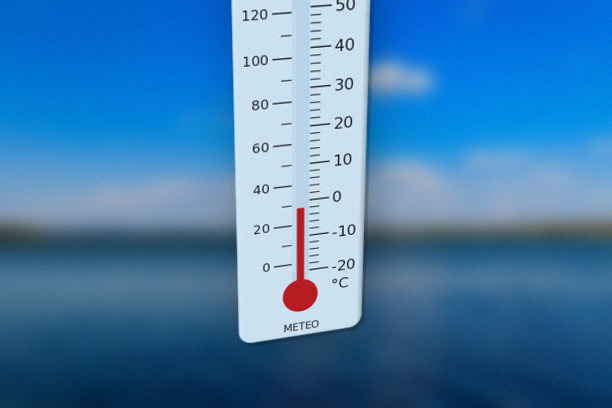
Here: -2
